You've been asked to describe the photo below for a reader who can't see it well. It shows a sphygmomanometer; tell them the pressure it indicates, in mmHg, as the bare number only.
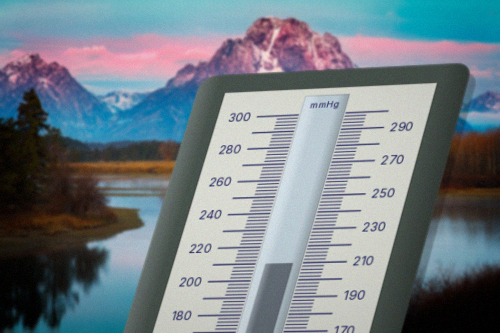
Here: 210
